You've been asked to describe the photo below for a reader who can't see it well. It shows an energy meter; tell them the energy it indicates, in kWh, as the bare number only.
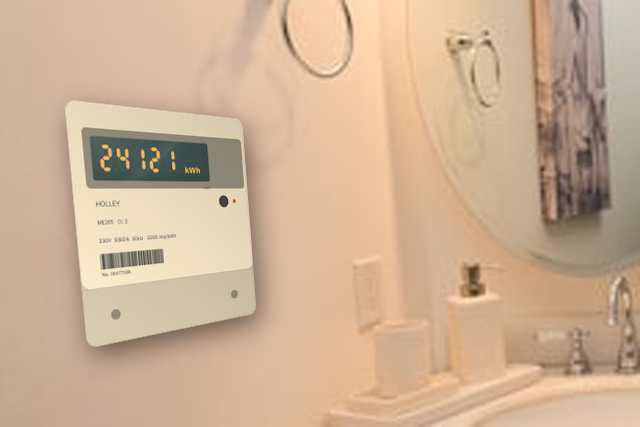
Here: 24121
